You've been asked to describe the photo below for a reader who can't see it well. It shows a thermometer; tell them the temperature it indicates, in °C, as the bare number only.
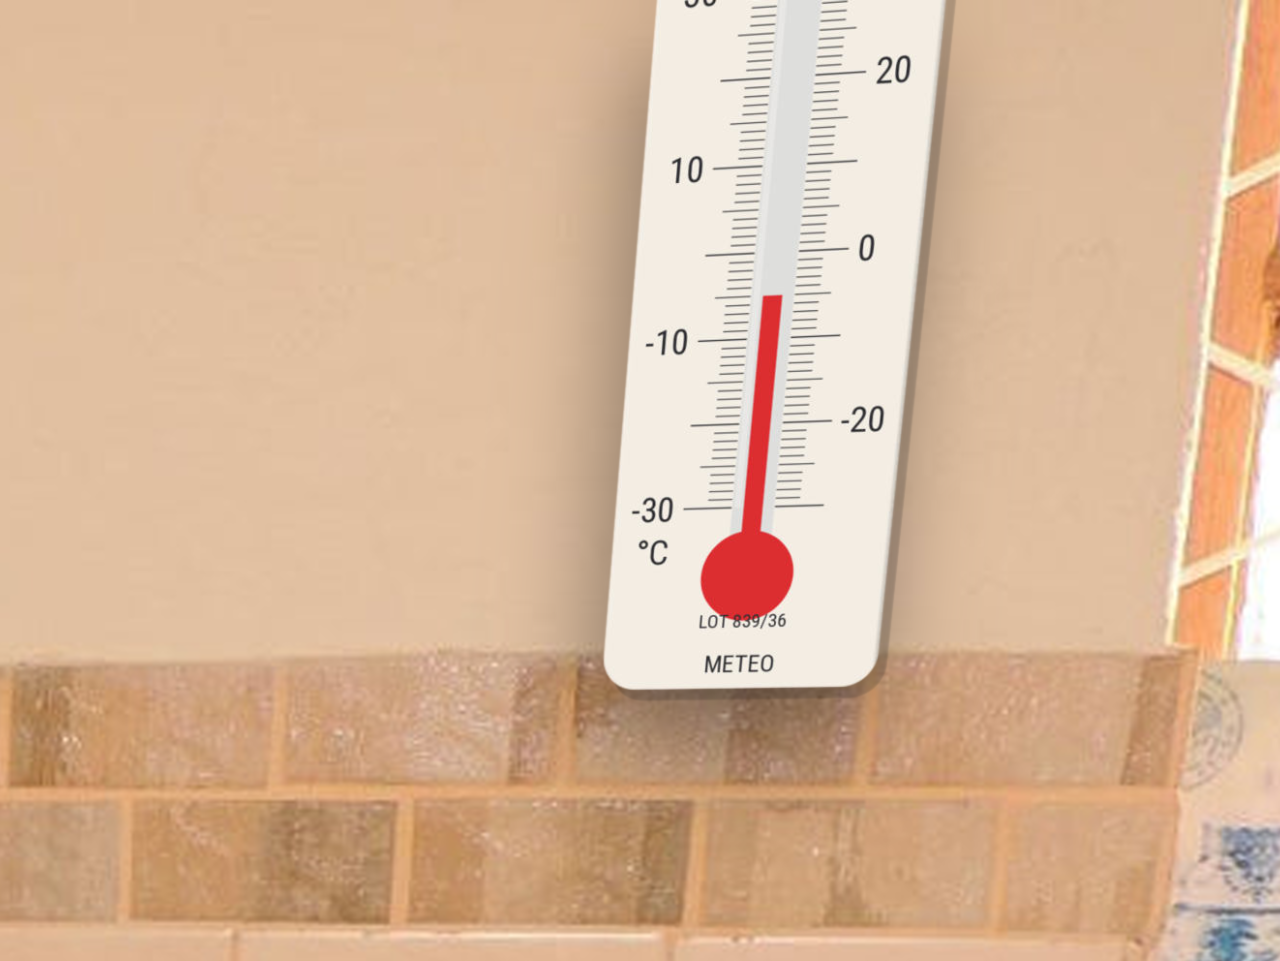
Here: -5
